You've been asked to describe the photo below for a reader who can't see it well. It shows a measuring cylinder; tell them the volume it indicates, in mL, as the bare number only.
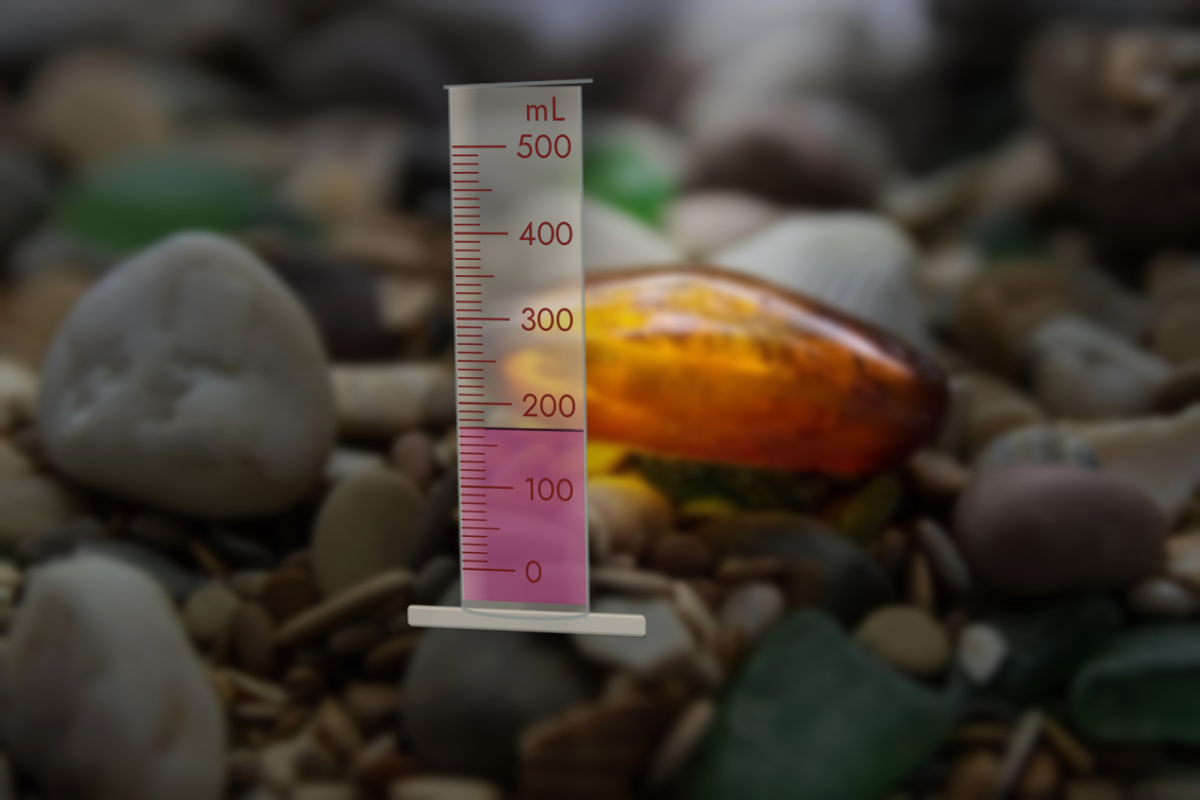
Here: 170
